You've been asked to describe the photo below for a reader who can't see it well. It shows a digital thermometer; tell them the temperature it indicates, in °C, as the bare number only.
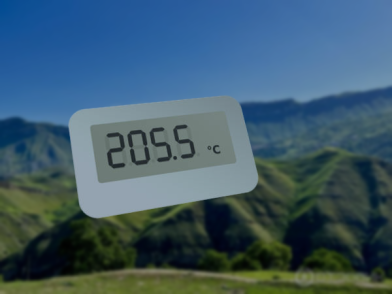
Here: 205.5
